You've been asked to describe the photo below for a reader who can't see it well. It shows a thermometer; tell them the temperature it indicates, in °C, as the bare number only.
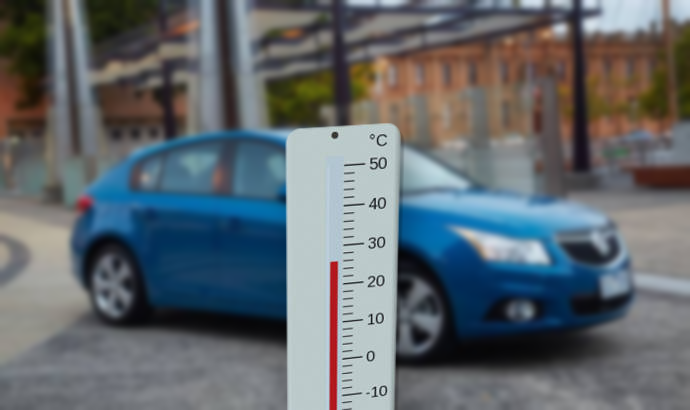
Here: 26
